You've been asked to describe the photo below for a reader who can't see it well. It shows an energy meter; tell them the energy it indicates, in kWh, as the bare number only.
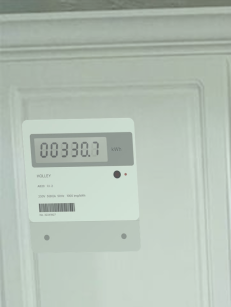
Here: 330.7
